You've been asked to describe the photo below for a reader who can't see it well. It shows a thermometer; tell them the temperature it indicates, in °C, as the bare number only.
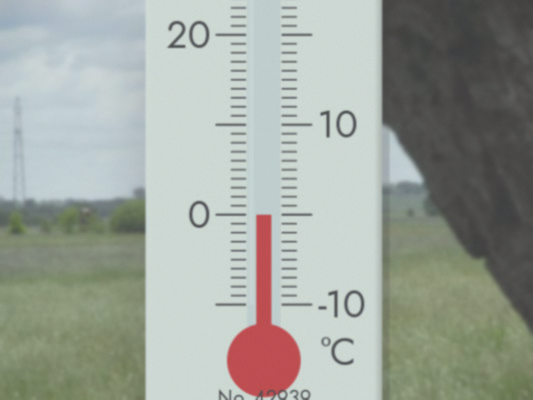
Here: 0
